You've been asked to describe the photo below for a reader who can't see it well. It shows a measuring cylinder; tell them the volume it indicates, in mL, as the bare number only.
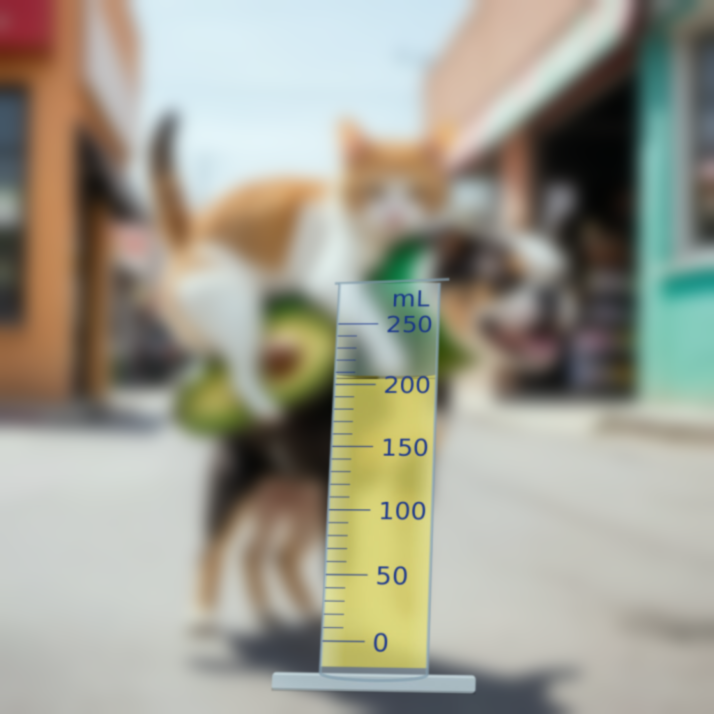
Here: 205
